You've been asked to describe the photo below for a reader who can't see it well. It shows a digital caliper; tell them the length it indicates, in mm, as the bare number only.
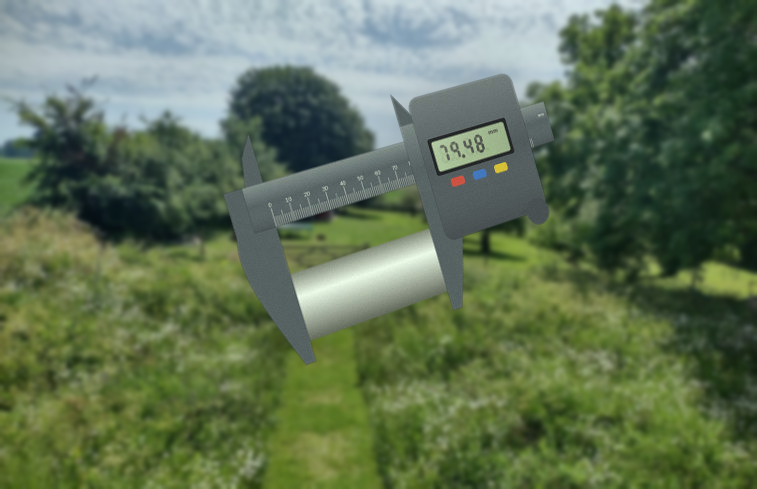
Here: 79.48
